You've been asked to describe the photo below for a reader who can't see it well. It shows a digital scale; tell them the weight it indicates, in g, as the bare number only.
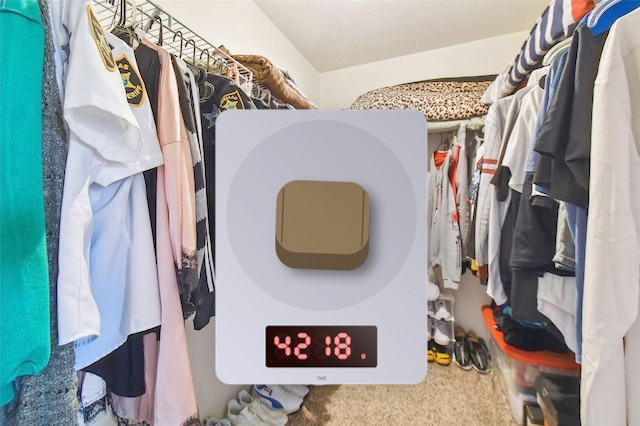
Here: 4218
